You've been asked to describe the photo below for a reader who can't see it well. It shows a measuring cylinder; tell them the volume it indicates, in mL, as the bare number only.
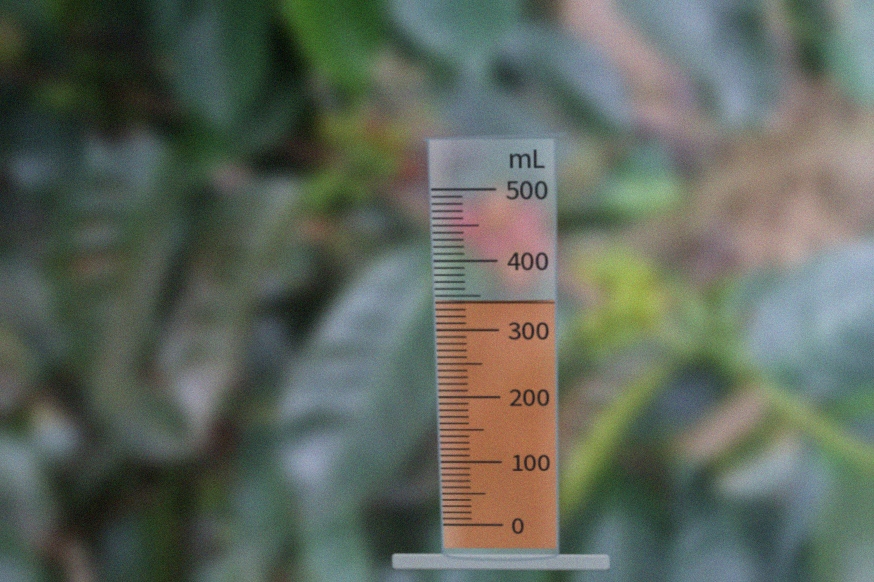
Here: 340
